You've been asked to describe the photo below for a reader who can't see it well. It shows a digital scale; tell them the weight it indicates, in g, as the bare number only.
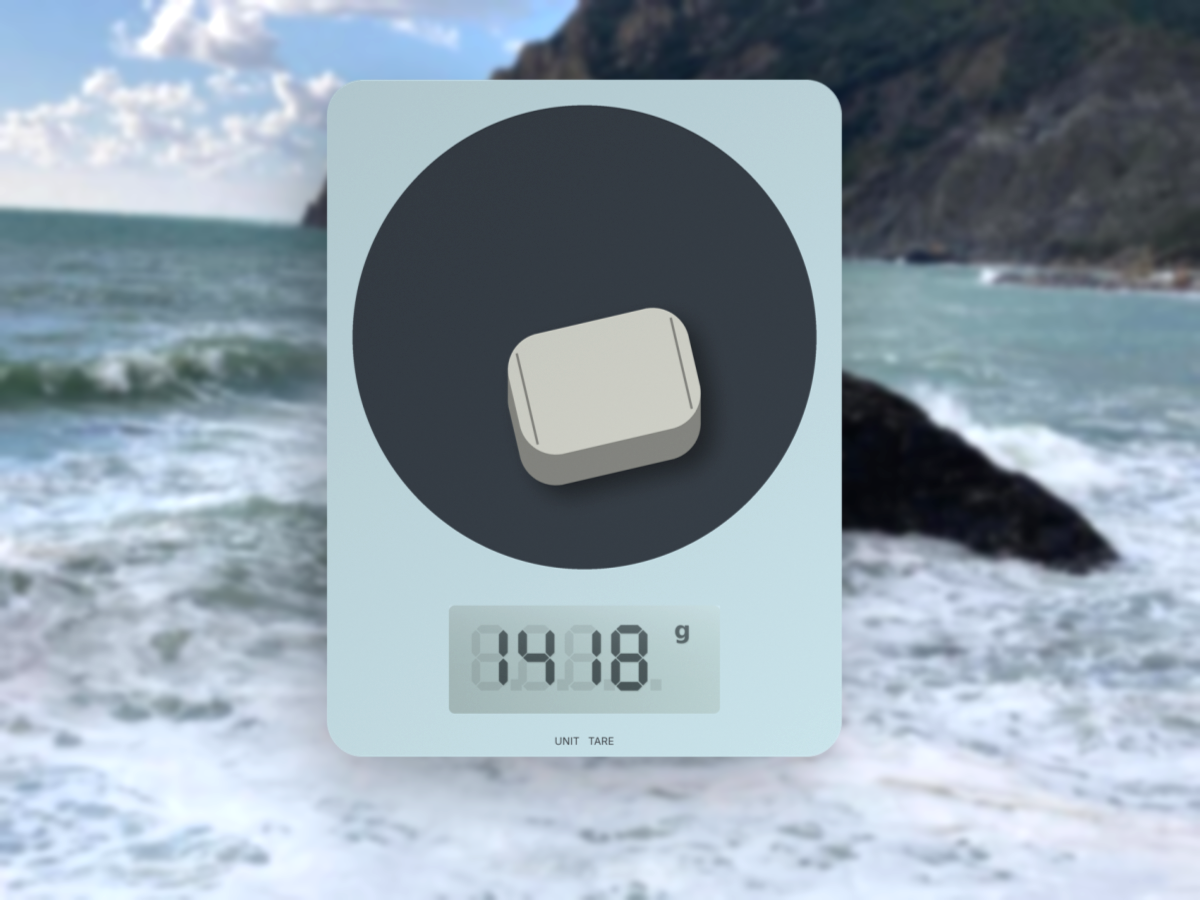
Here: 1418
